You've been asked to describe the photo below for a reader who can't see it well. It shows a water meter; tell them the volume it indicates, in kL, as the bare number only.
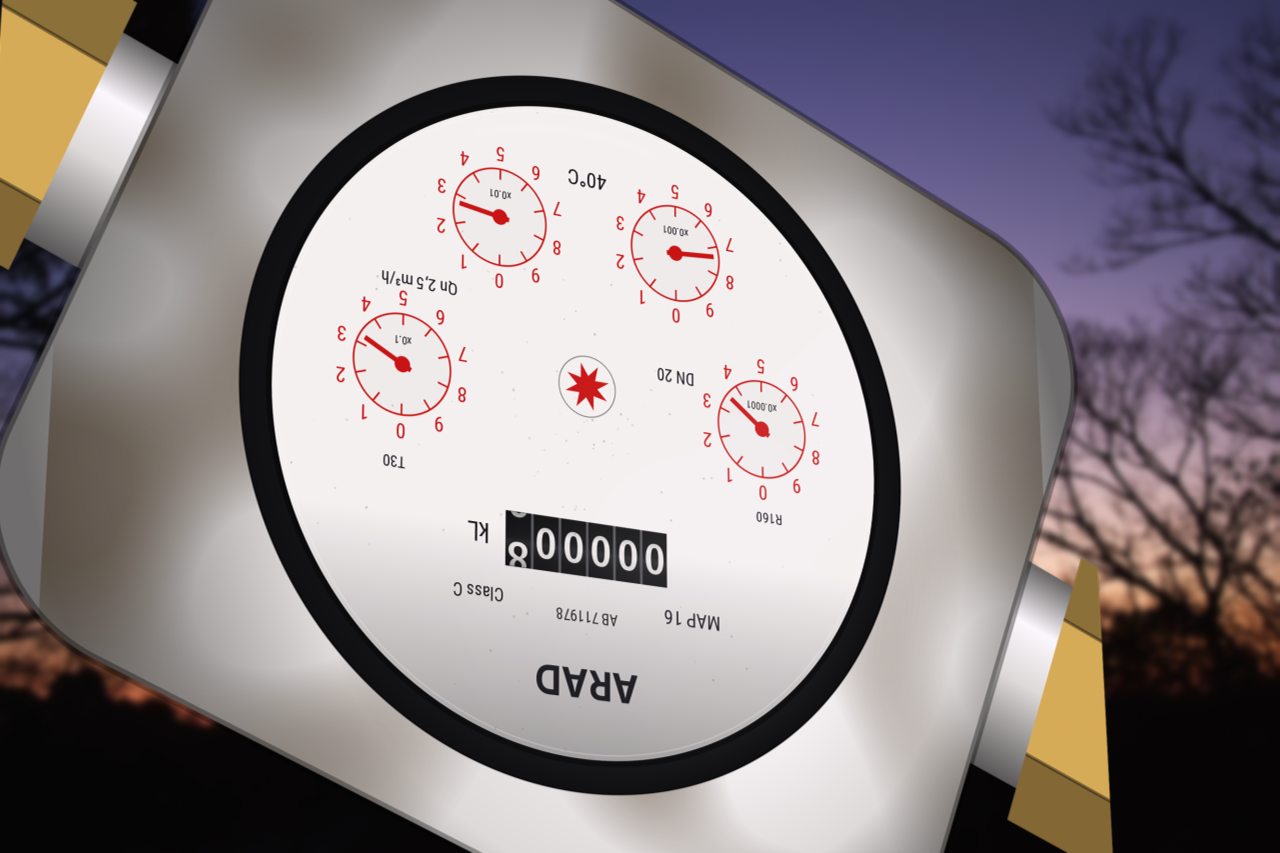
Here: 8.3273
